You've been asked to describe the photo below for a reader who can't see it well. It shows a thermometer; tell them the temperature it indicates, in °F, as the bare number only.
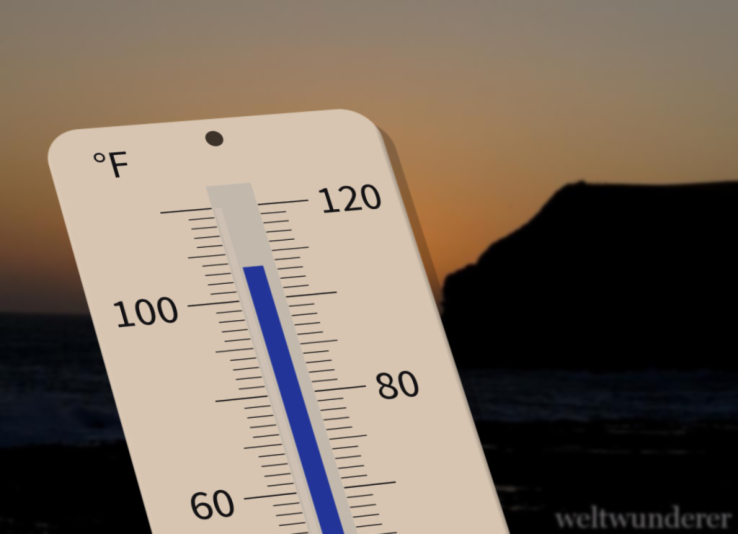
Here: 107
